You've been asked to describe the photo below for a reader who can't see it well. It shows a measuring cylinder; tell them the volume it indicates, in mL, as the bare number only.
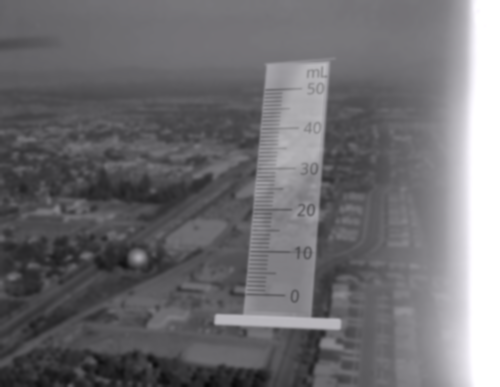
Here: 10
